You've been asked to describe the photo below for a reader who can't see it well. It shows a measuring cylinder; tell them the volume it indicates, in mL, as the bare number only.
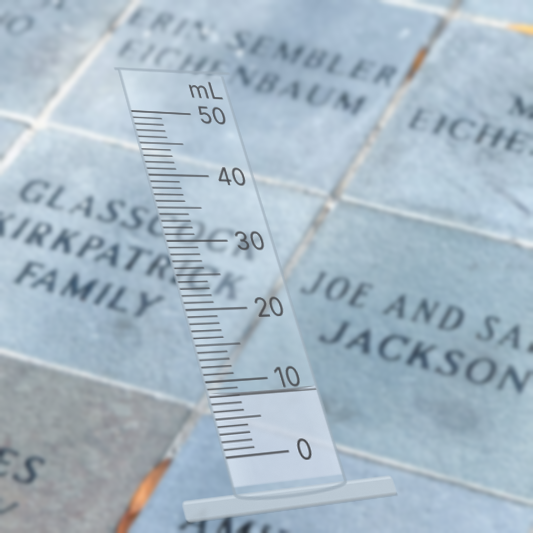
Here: 8
